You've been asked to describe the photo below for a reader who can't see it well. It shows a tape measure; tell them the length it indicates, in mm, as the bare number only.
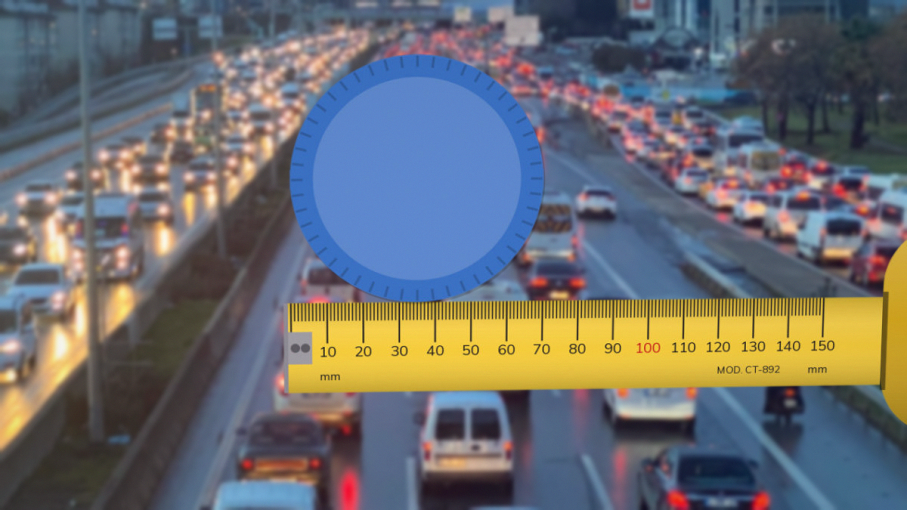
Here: 70
